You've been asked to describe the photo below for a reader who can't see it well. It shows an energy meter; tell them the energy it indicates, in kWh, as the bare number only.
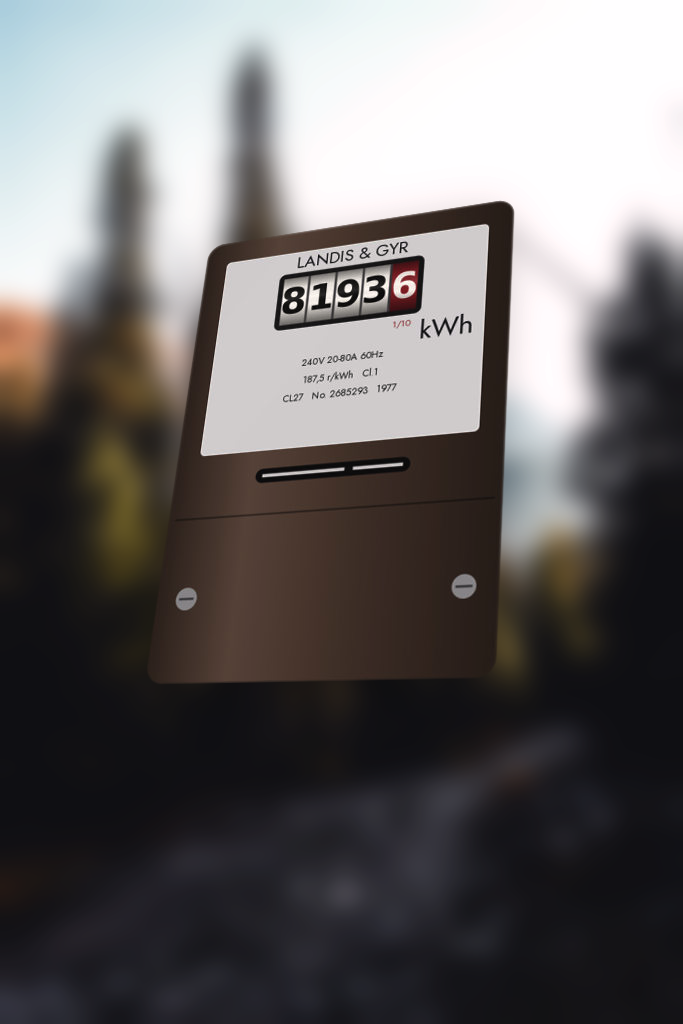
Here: 8193.6
